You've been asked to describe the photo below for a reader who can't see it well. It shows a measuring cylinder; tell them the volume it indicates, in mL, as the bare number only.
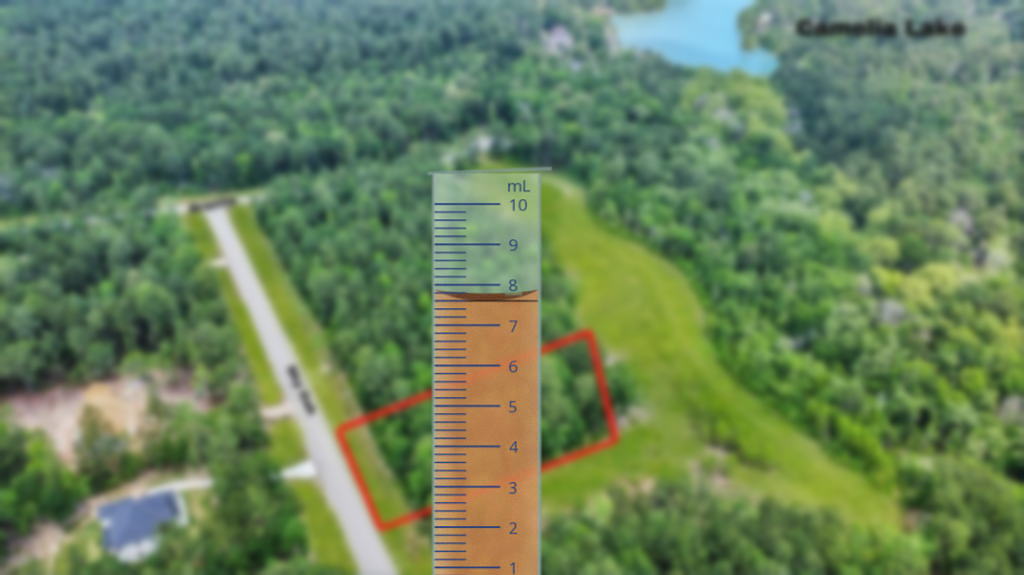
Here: 7.6
